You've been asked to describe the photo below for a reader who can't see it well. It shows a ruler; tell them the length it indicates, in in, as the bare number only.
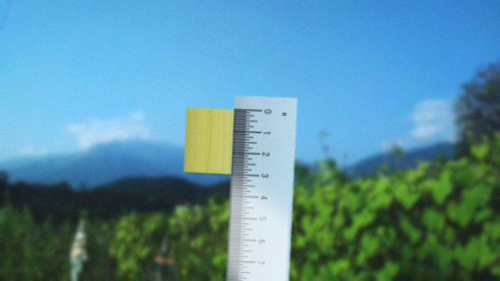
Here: 3
